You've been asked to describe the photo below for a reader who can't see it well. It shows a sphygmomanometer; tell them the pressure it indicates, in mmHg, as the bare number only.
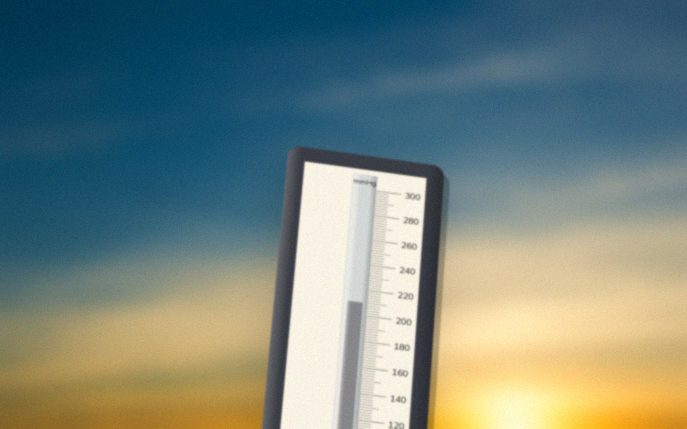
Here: 210
